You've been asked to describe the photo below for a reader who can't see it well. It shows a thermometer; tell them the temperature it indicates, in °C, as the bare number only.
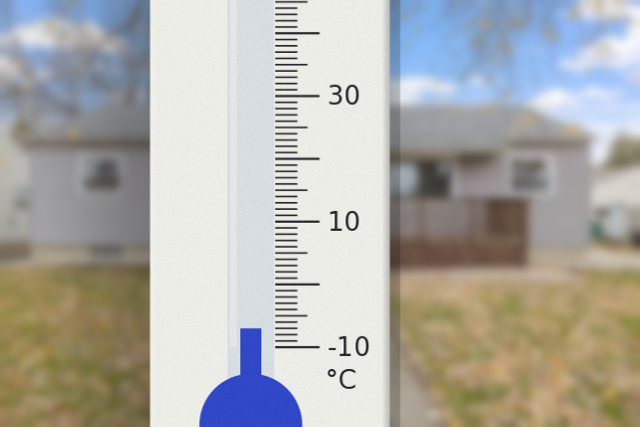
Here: -7
